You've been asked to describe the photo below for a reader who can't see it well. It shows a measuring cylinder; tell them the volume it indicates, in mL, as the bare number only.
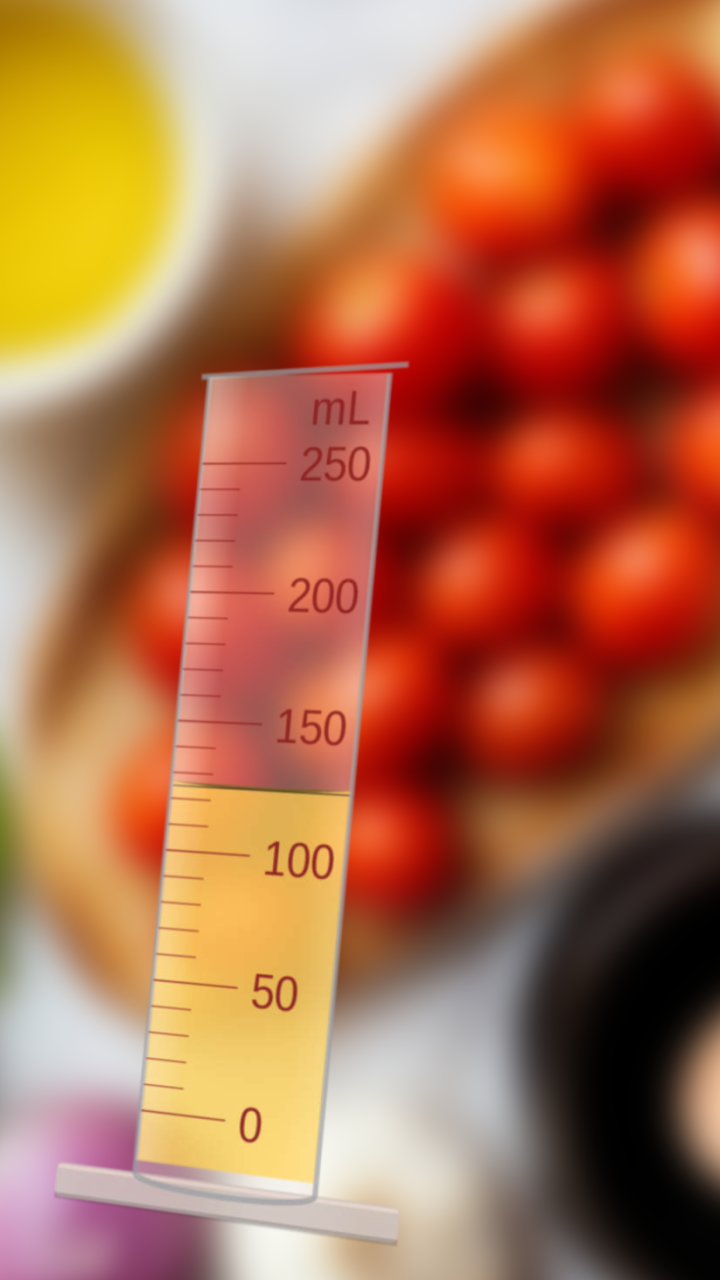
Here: 125
